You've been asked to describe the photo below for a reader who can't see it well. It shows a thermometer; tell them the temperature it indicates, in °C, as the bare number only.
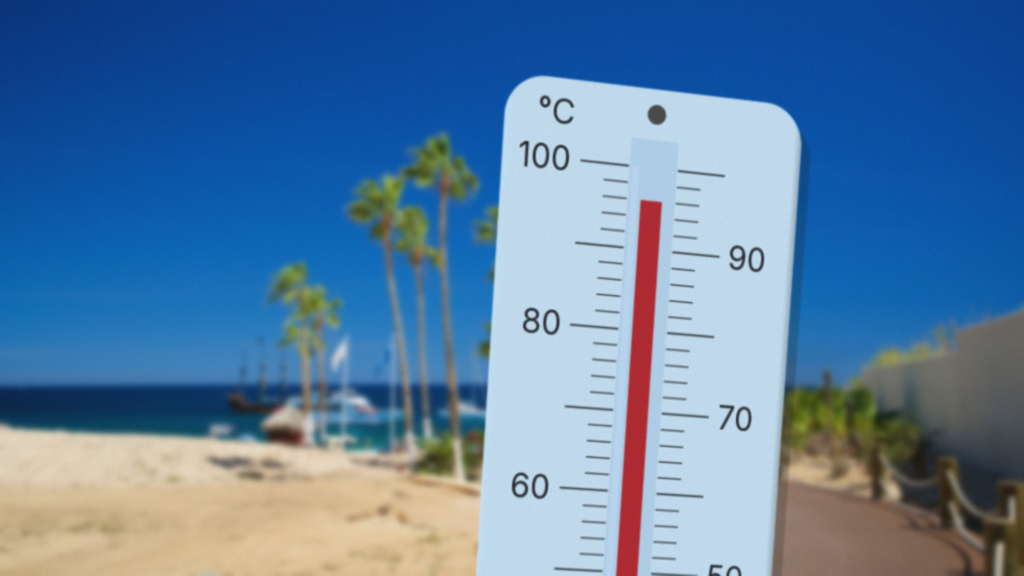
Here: 96
